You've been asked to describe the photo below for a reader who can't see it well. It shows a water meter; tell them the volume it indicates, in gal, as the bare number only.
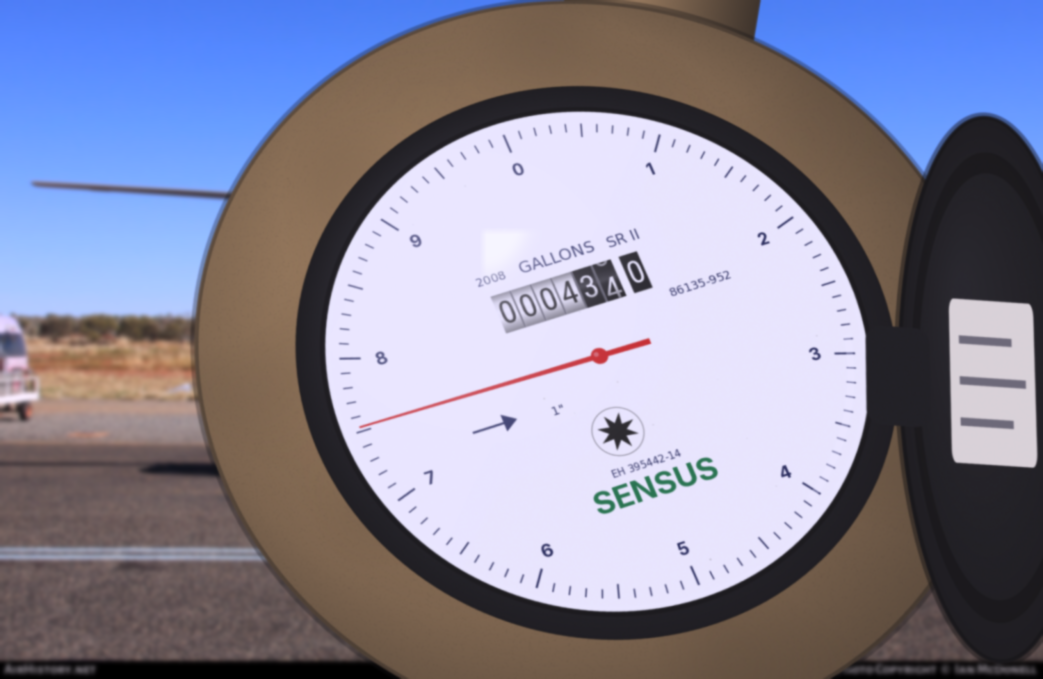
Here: 4337.5
